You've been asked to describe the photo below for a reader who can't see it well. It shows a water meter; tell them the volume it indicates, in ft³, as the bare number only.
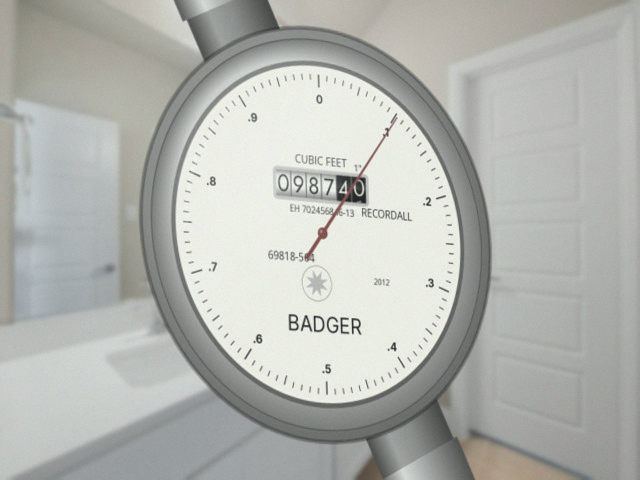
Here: 98740.10
